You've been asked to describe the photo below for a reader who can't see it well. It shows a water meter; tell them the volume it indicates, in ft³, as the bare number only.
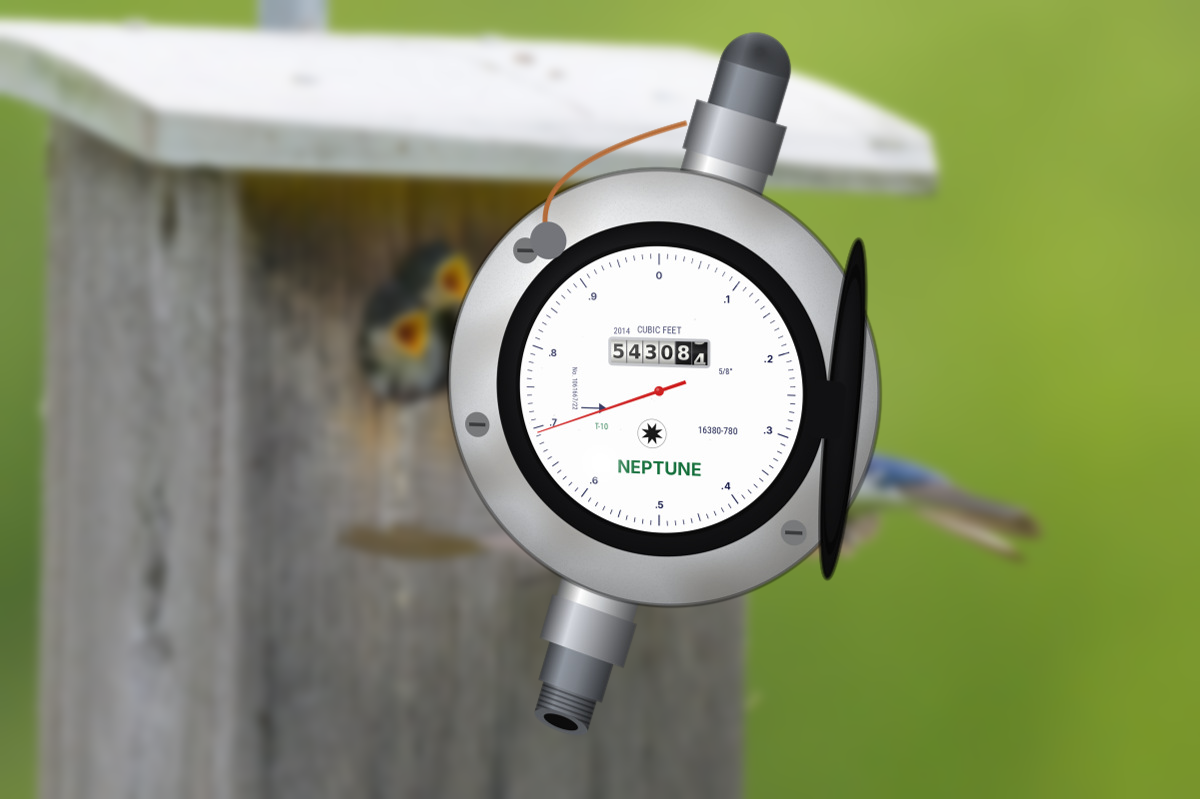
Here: 543083.69
